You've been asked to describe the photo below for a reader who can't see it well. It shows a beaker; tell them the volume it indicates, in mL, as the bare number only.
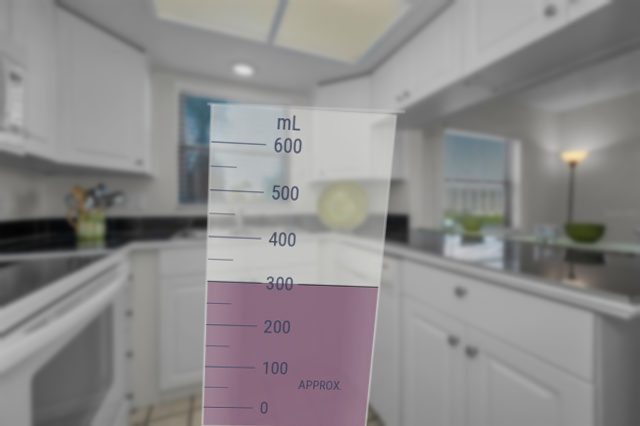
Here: 300
